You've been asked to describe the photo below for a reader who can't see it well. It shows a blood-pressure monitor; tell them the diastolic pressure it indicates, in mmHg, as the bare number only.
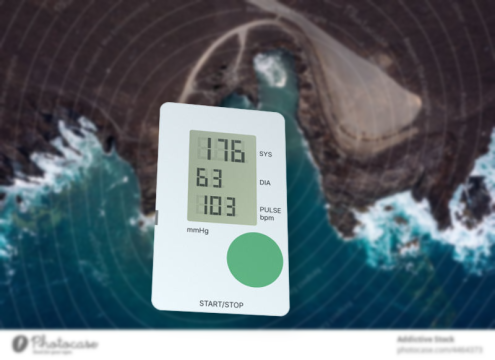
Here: 63
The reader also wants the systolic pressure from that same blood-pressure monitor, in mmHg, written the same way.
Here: 176
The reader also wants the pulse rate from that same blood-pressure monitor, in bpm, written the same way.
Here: 103
